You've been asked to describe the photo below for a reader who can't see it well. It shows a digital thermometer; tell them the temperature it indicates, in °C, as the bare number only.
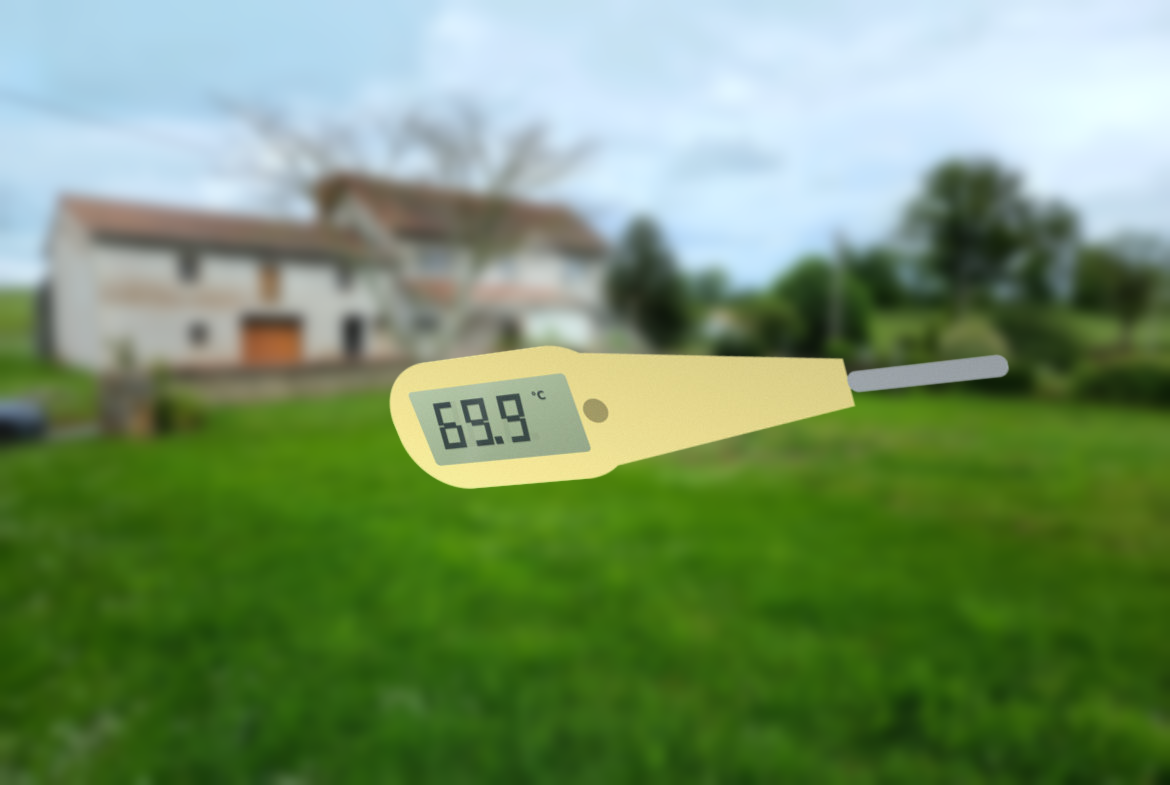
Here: 69.9
